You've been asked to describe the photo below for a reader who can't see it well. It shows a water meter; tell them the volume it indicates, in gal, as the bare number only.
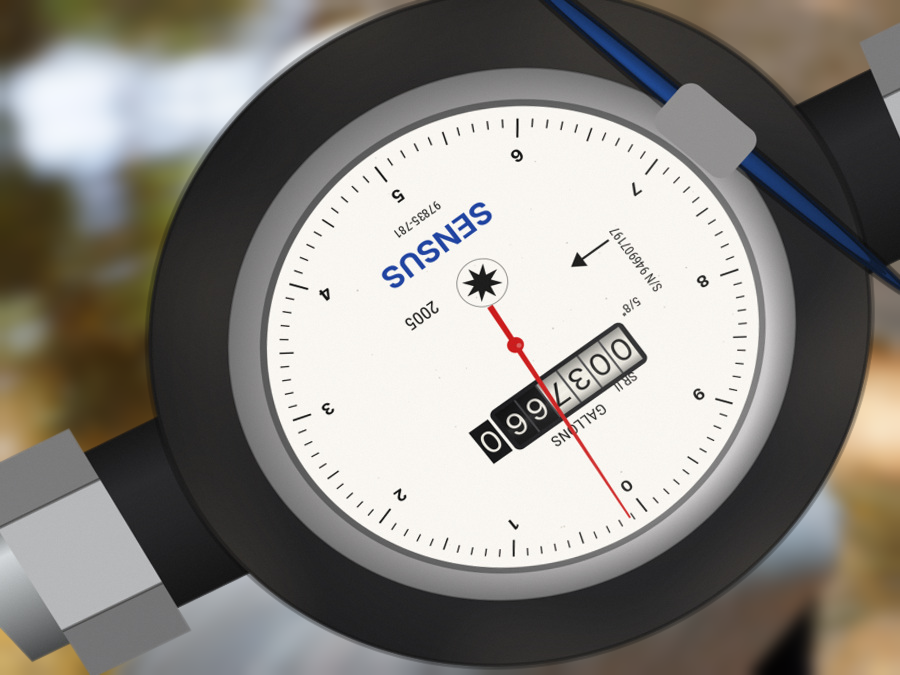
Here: 37660.1
